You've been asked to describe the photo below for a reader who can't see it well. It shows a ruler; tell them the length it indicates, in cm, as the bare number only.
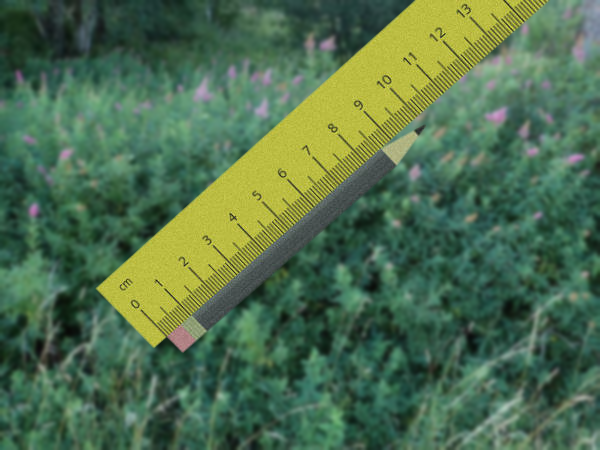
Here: 10
